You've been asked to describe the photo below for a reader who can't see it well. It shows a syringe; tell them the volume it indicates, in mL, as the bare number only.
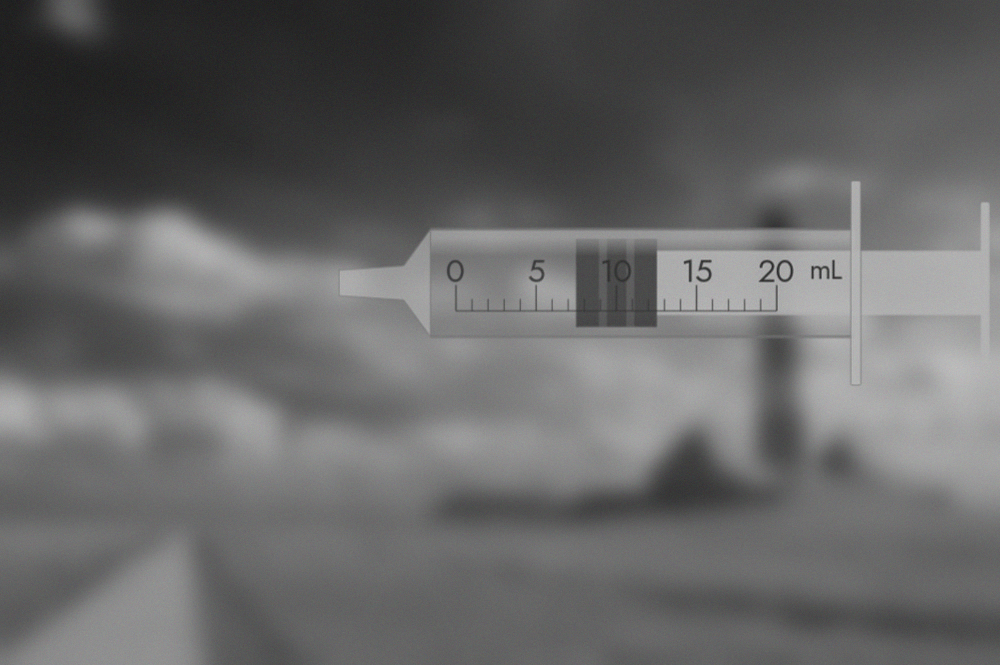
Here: 7.5
